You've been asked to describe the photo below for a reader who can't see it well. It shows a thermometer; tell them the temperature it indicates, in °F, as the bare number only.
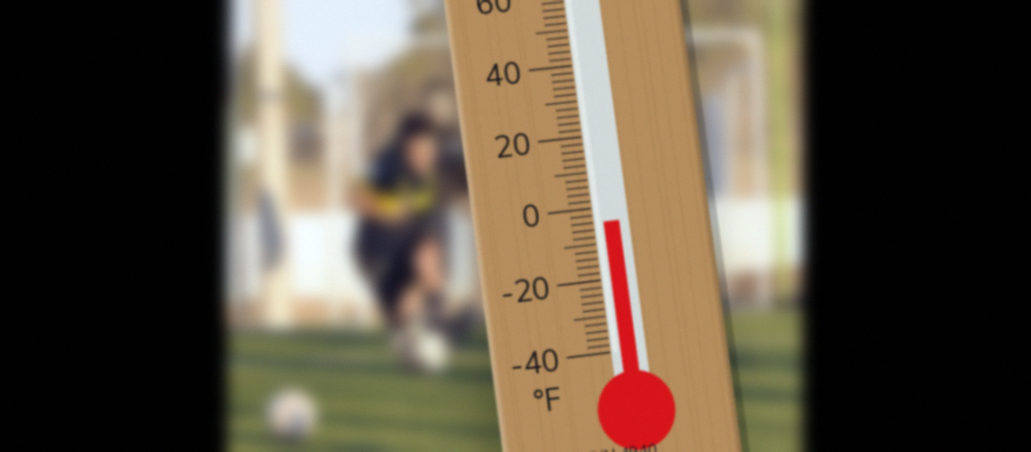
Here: -4
